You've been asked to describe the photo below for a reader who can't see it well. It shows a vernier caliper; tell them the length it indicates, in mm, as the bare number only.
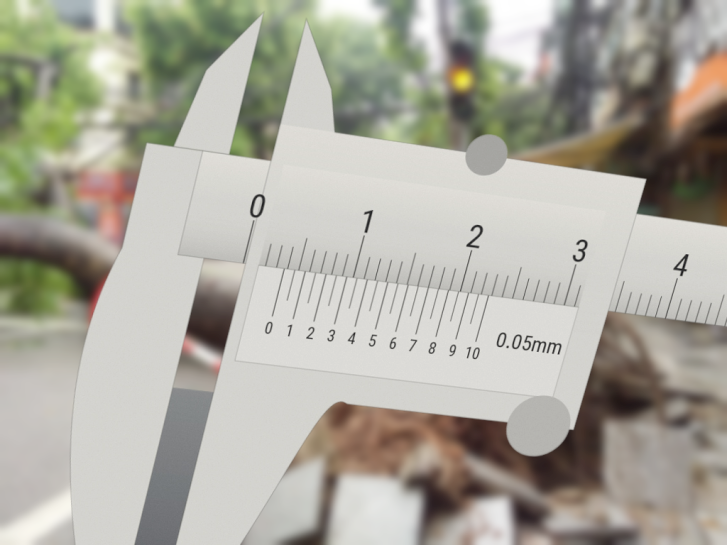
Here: 3.7
